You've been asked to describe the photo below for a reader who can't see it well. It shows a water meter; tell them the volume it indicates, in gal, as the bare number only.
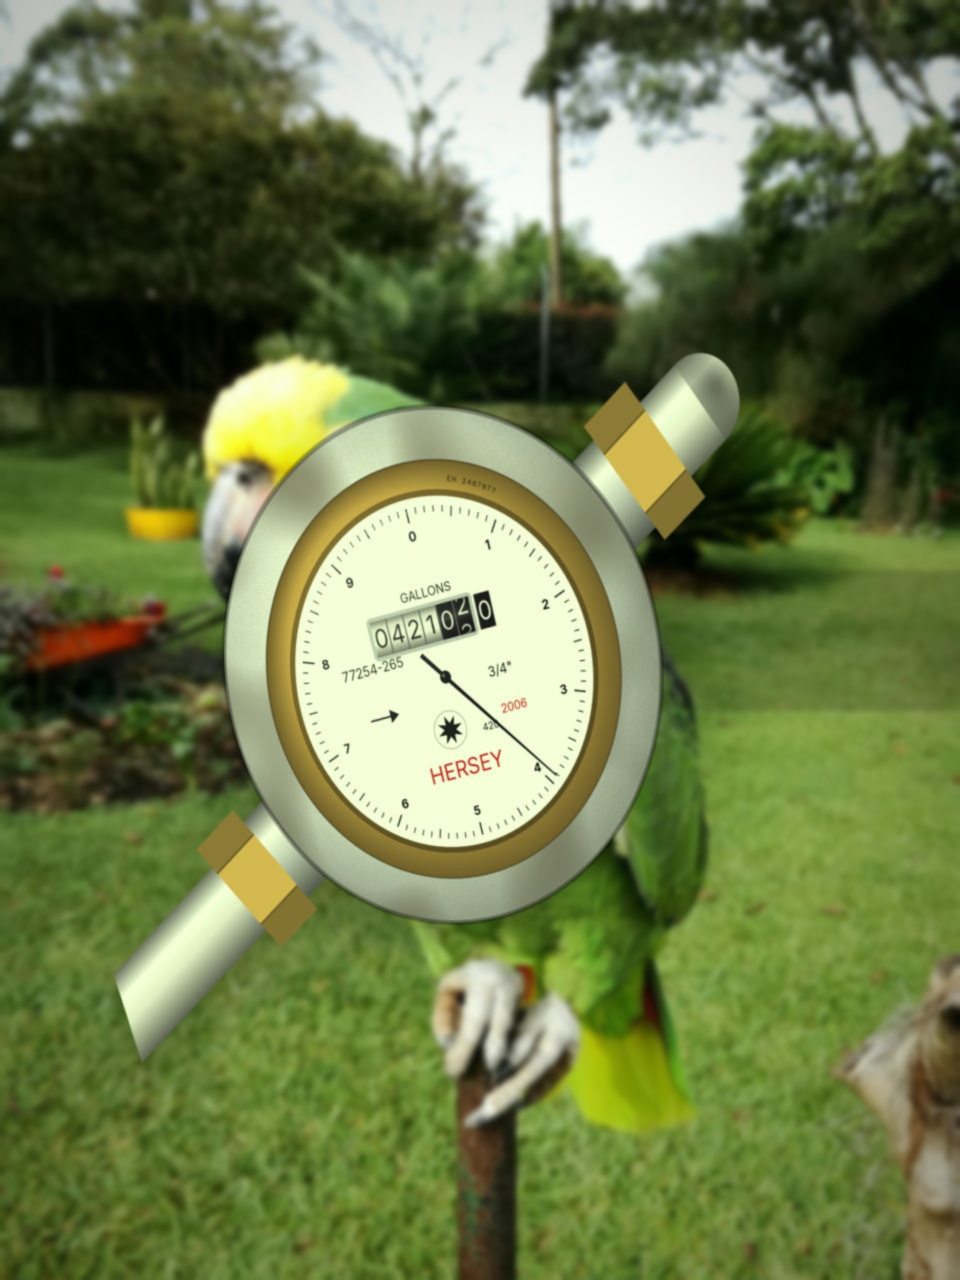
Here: 421023.9
